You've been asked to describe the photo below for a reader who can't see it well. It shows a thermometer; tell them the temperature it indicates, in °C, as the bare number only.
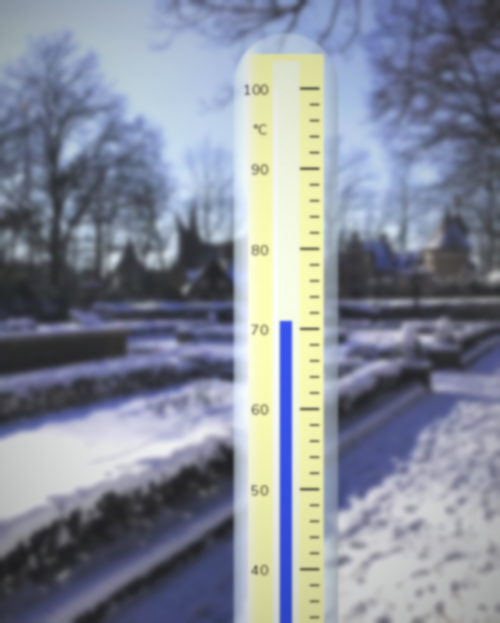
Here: 71
